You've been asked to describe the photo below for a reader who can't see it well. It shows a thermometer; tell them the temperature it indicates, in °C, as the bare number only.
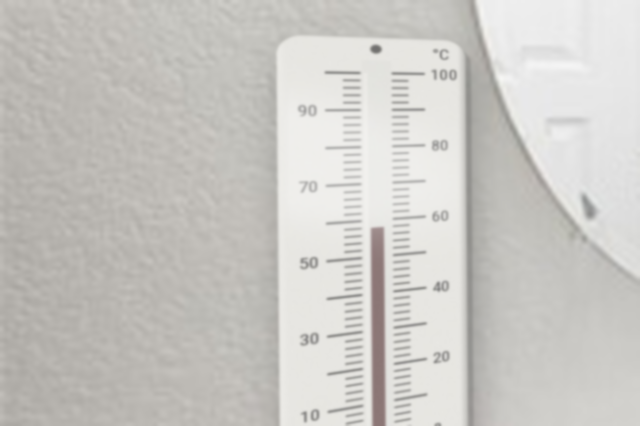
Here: 58
